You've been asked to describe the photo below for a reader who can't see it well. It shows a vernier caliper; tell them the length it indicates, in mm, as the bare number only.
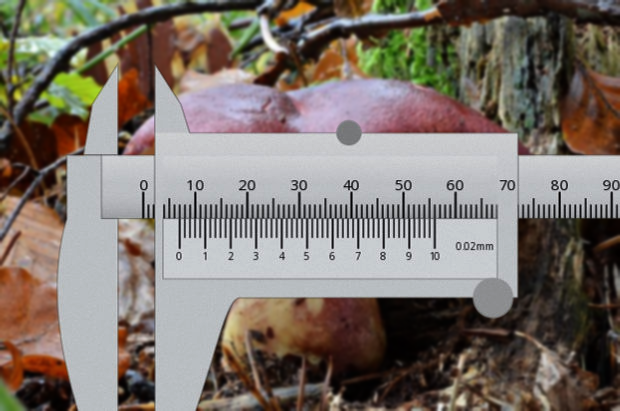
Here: 7.0
